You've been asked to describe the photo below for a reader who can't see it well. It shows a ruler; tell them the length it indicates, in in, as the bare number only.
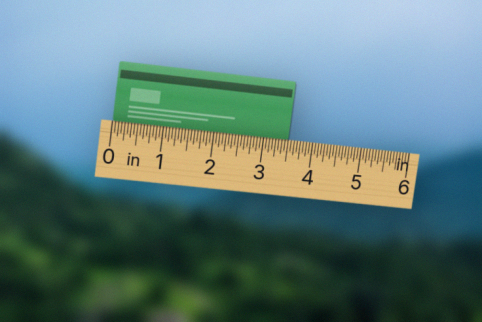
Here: 3.5
